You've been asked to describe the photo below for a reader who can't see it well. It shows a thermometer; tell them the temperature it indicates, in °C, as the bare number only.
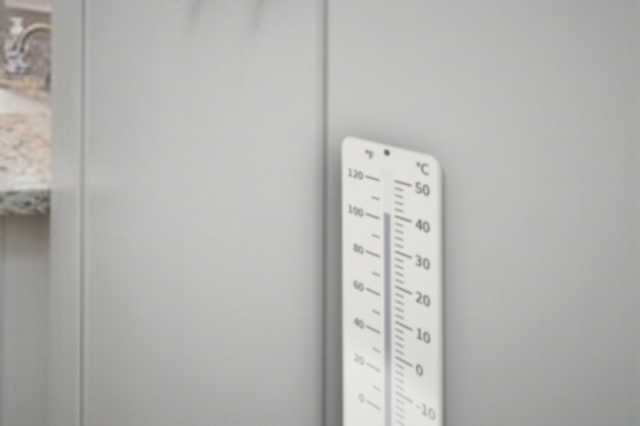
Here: 40
